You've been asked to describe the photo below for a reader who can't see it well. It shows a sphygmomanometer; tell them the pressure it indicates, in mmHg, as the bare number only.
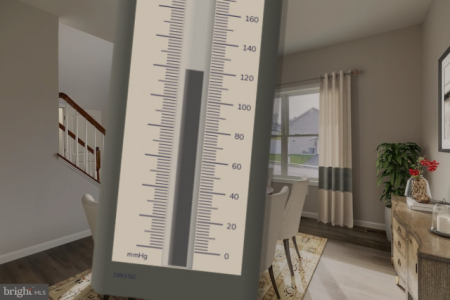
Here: 120
